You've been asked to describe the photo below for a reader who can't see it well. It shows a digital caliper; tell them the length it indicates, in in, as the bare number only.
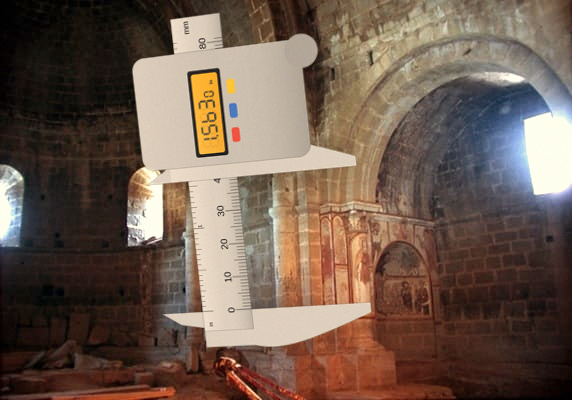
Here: 1.5630
